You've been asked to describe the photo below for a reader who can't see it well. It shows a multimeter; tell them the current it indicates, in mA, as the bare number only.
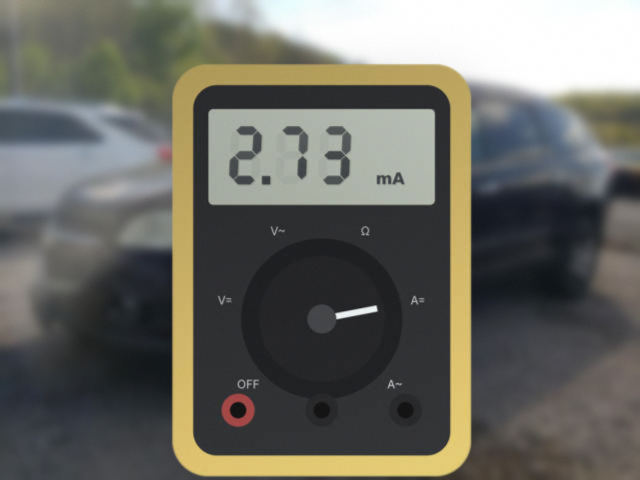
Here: 2.73
